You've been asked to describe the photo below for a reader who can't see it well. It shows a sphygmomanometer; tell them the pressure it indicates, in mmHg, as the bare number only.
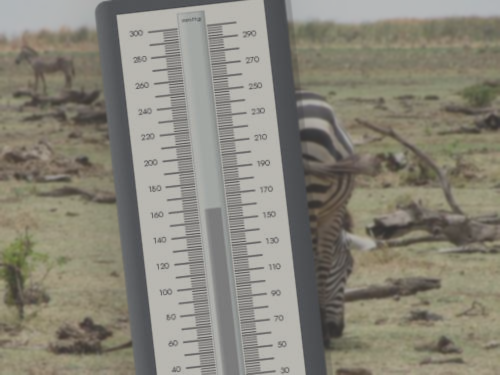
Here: 160
